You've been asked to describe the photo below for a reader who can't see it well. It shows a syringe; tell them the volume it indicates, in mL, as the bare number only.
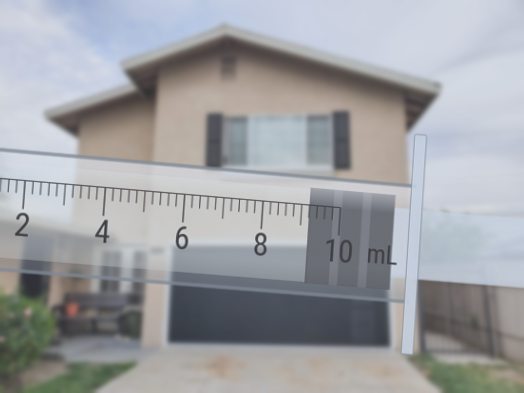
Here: 9.2
